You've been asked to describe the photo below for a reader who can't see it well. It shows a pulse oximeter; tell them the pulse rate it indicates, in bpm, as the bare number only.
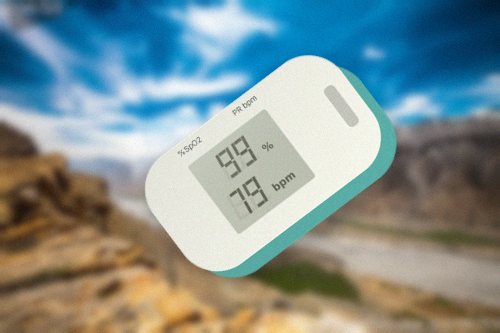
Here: 79
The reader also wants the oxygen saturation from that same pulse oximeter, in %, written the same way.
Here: 99
